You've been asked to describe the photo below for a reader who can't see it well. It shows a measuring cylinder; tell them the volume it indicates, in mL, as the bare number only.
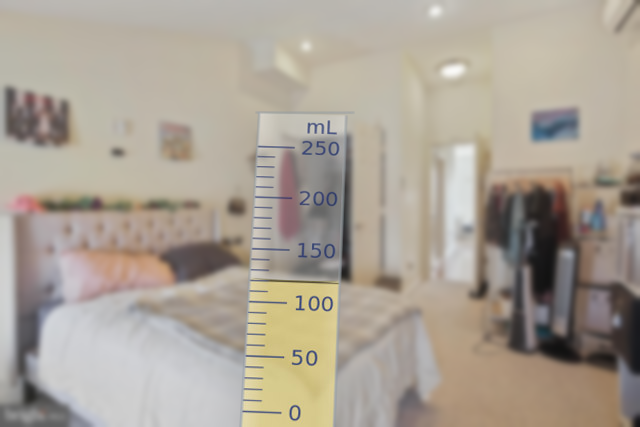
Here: 120
